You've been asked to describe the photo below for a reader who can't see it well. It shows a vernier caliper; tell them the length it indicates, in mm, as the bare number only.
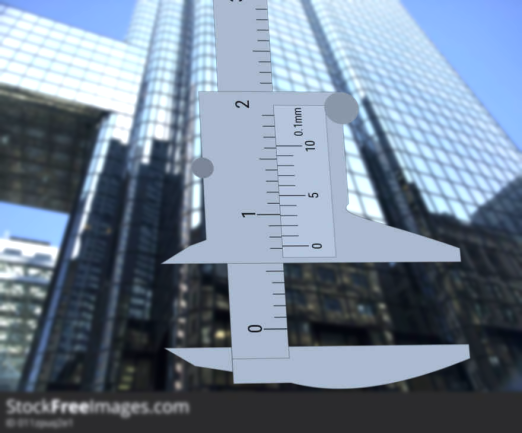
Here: 7.2
